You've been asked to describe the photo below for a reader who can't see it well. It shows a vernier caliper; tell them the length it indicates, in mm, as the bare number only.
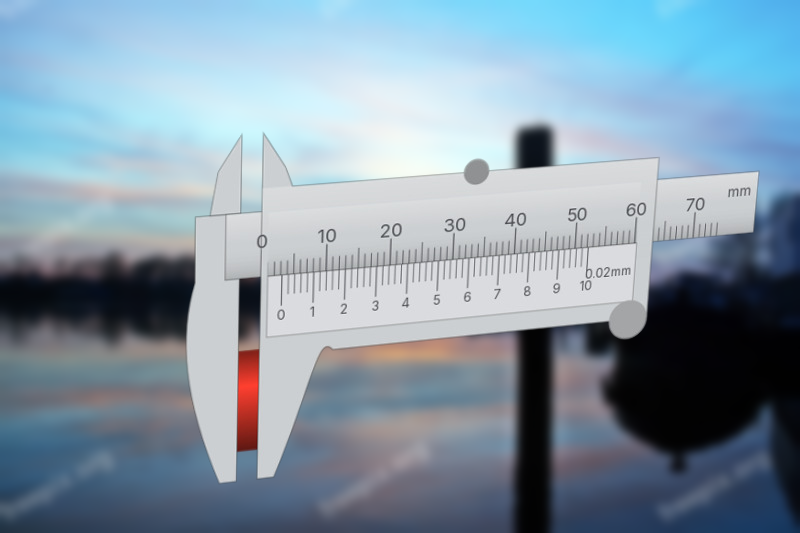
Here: 3.2
